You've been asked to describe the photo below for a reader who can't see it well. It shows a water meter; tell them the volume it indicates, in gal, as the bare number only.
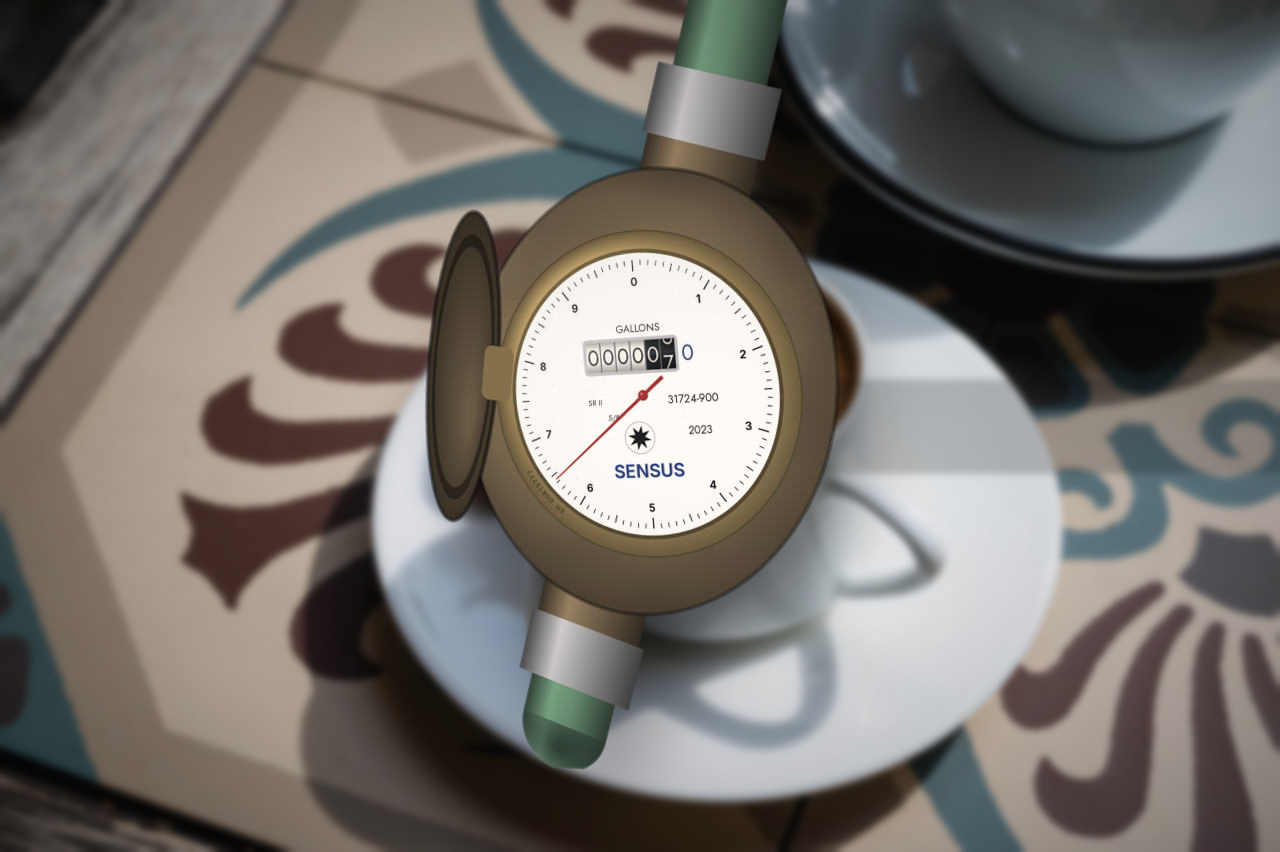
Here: 66.4
